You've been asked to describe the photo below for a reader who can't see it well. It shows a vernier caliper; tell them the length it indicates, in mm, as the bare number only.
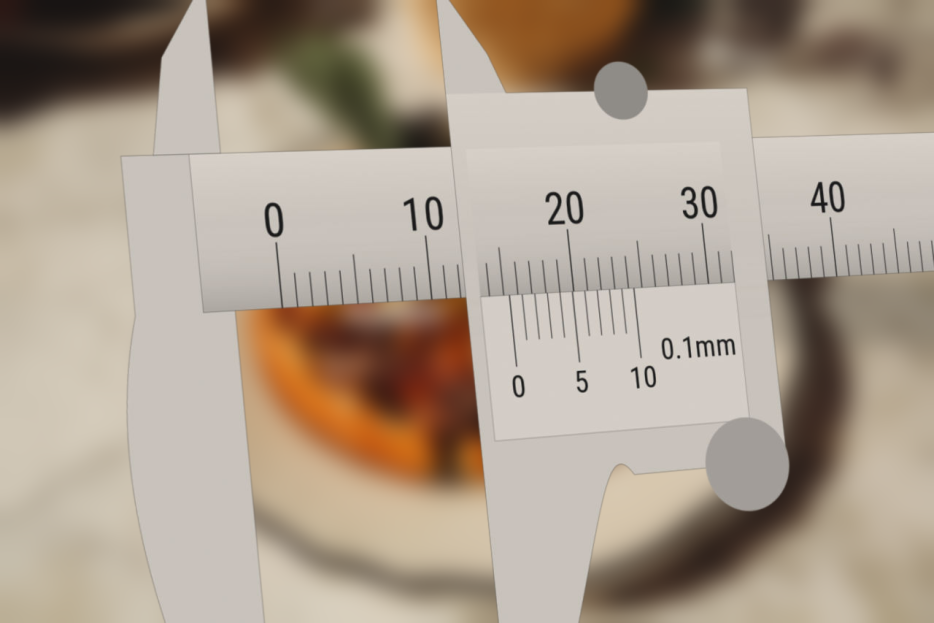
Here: 15.4
